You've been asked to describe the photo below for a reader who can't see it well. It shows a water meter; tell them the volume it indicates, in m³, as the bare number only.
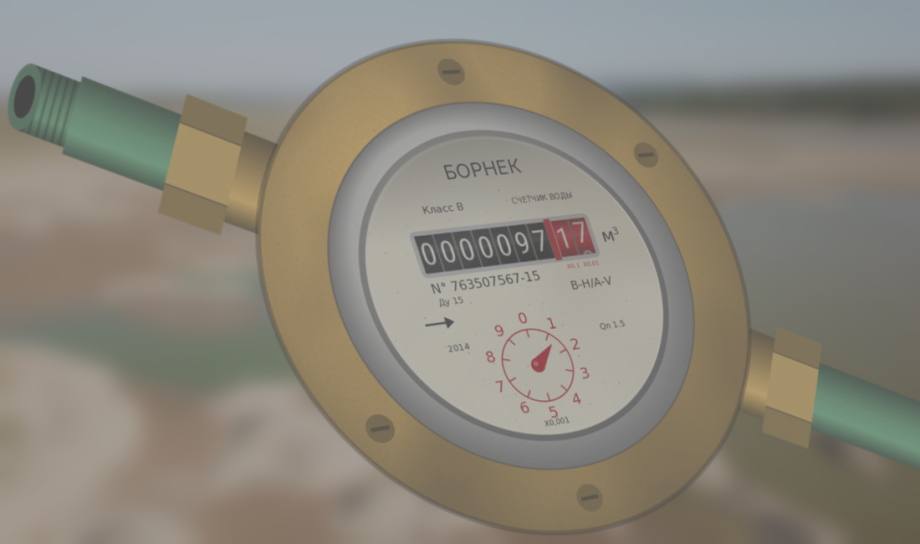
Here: 97.171
